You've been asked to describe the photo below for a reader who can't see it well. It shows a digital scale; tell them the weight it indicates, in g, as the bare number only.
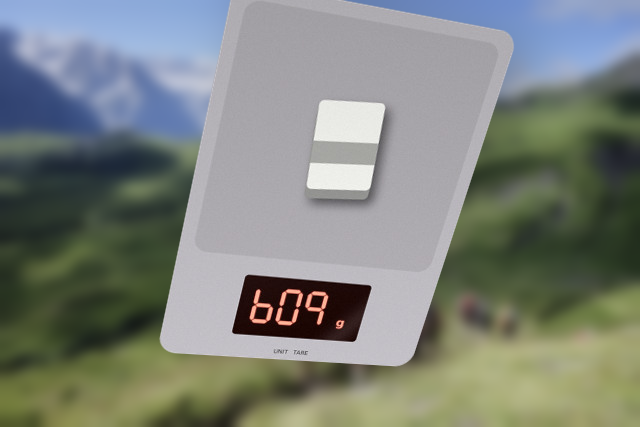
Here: 609
